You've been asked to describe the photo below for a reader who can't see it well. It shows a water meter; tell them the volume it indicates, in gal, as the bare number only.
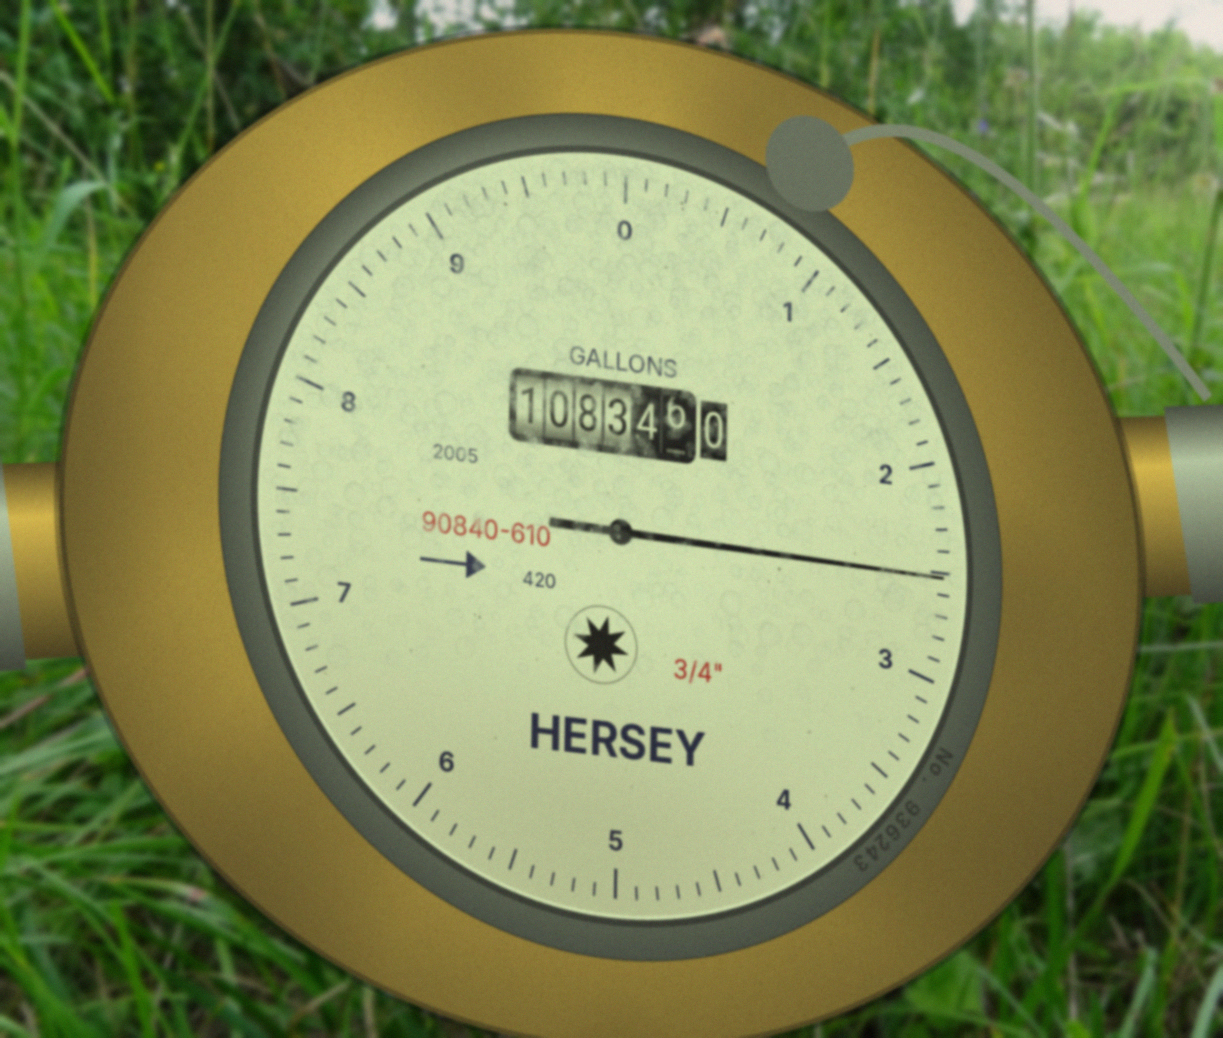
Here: 1083462.5
